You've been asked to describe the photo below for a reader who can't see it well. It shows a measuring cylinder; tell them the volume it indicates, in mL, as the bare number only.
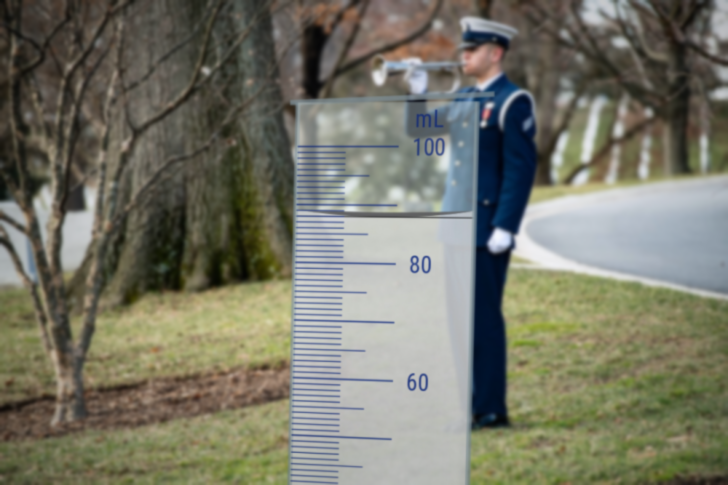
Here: 88
